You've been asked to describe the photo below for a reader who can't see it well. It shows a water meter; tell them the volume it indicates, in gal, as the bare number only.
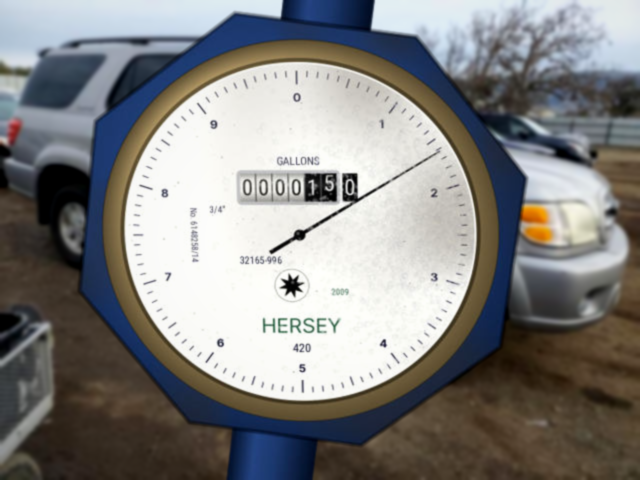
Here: 151.6
